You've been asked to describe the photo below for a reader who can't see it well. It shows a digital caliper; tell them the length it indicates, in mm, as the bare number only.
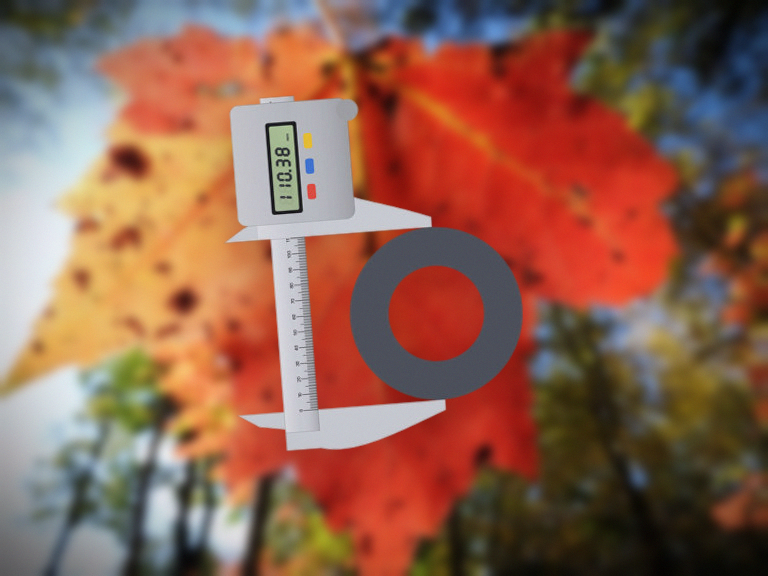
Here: 110.38
